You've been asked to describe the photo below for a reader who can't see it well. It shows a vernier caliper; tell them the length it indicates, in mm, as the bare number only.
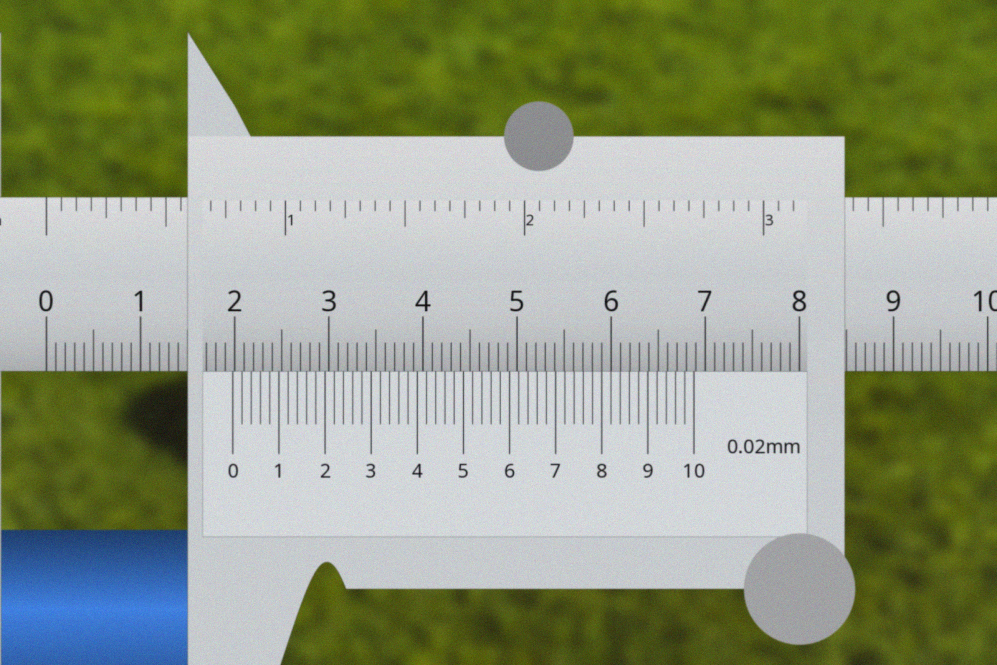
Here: 19.8
